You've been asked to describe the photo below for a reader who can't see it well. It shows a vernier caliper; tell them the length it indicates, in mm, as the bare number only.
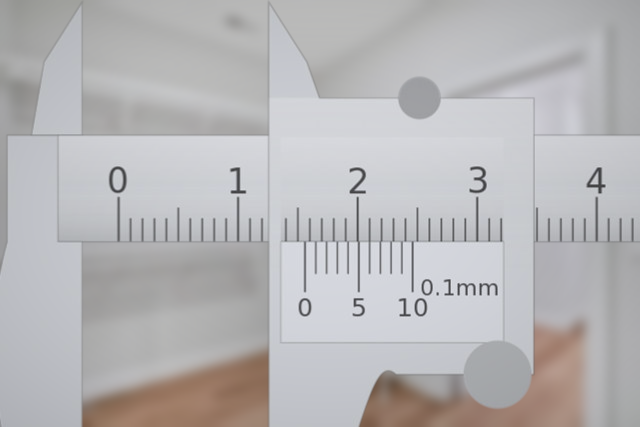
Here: 15.6
